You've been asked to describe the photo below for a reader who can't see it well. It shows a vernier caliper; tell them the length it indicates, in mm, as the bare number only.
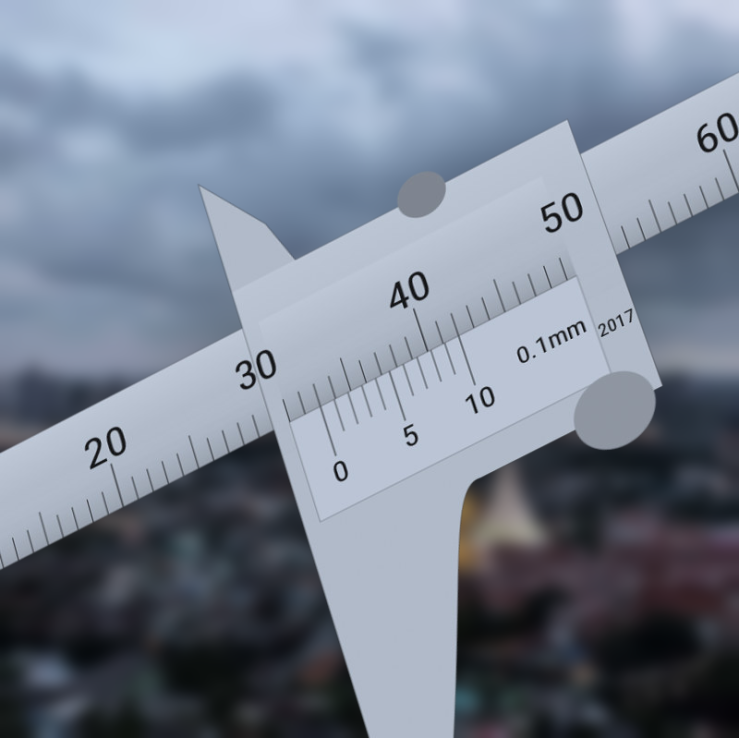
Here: 33.0
